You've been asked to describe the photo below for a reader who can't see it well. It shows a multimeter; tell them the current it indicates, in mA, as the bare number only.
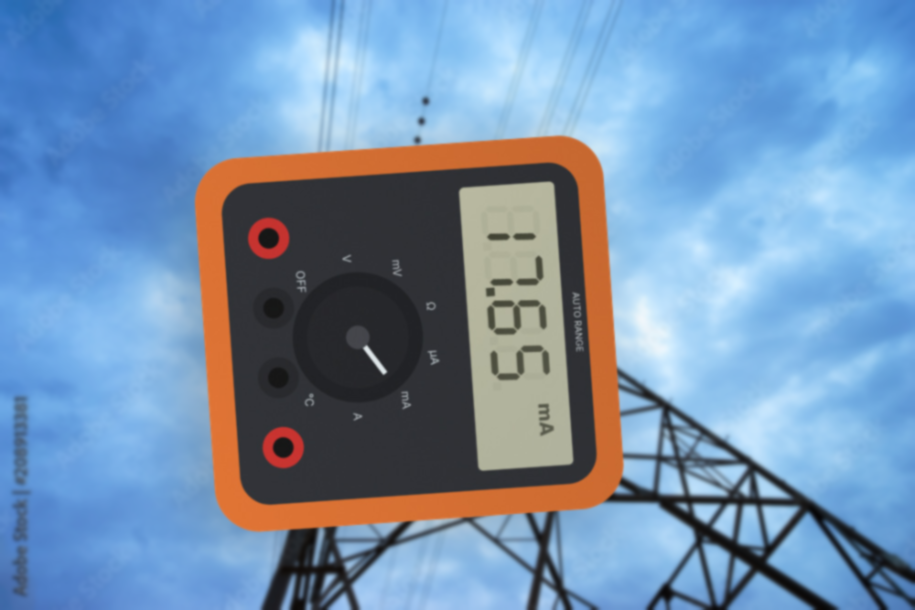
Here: 17.65
